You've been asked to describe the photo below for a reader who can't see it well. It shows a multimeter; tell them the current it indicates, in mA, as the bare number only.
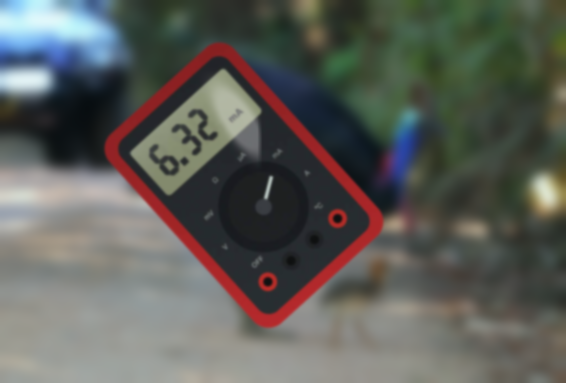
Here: 6.32
